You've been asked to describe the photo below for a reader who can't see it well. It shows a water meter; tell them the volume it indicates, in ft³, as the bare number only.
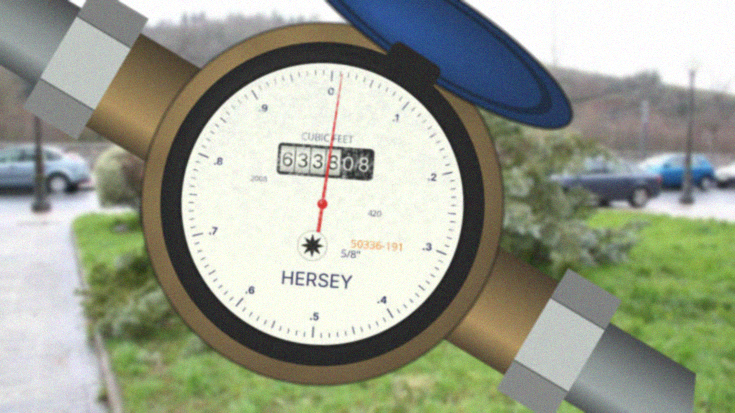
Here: 633808.01
